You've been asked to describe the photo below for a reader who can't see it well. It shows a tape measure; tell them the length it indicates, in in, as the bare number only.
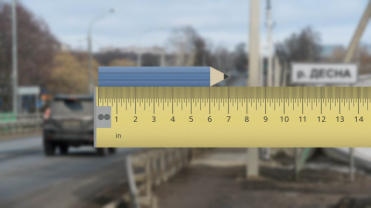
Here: 7
